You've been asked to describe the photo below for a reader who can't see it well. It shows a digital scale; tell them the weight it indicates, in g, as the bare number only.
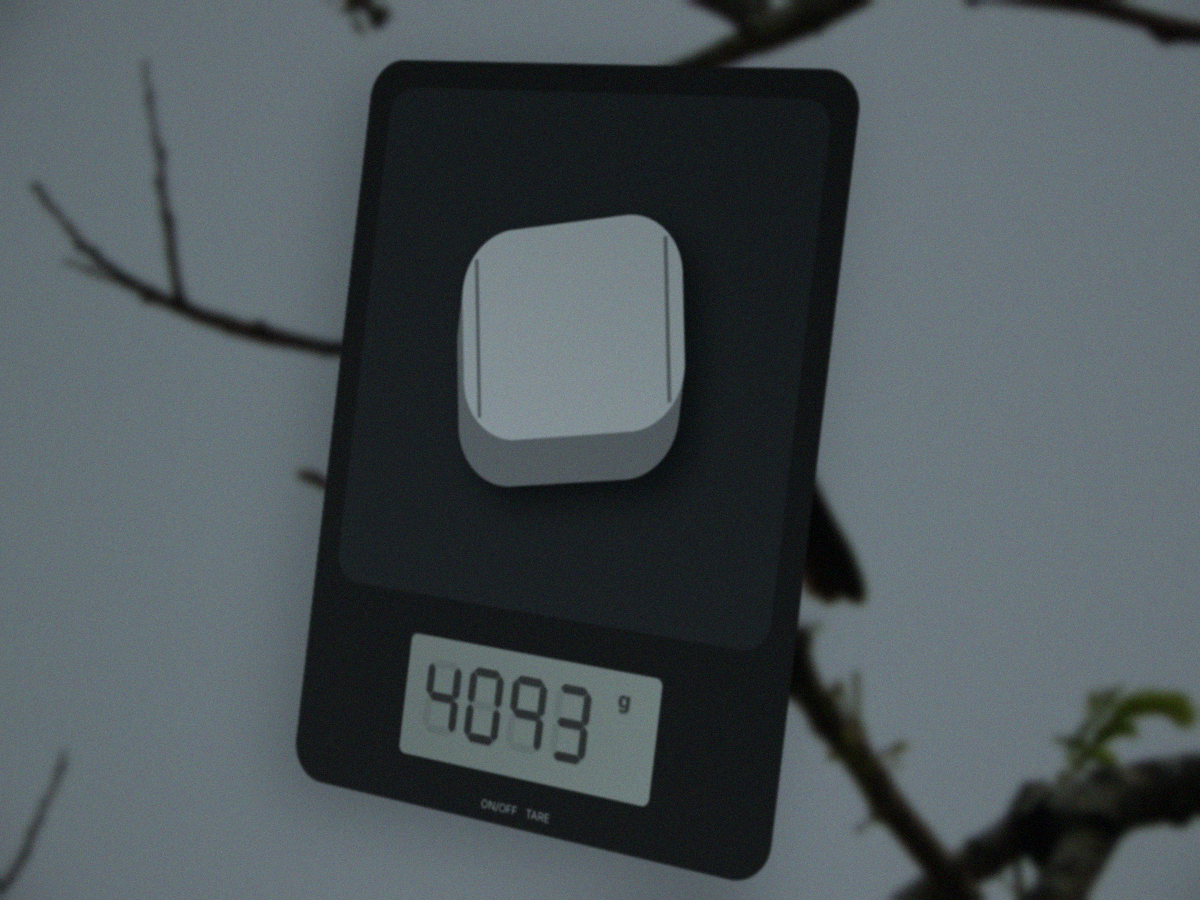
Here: 4093
